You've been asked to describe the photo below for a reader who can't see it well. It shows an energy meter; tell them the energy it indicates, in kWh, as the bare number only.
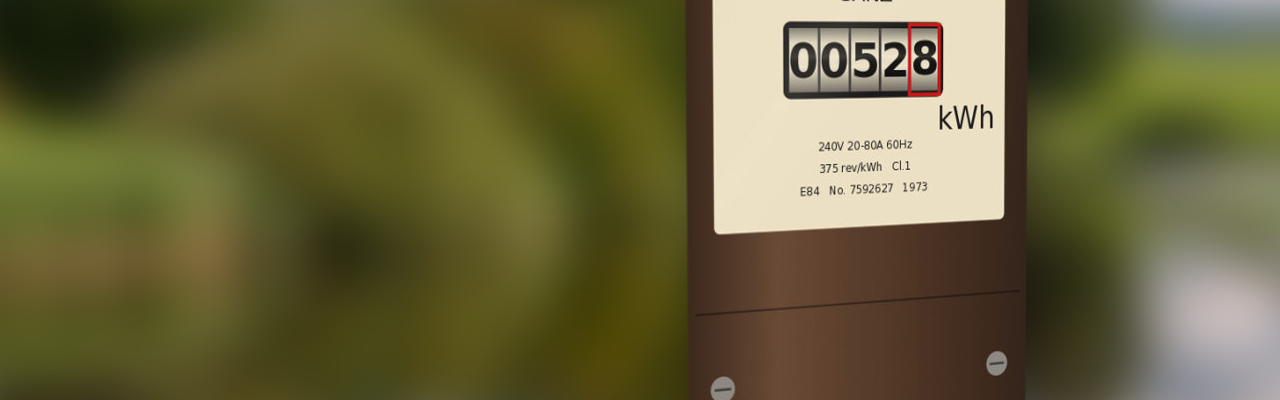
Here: 52.8
